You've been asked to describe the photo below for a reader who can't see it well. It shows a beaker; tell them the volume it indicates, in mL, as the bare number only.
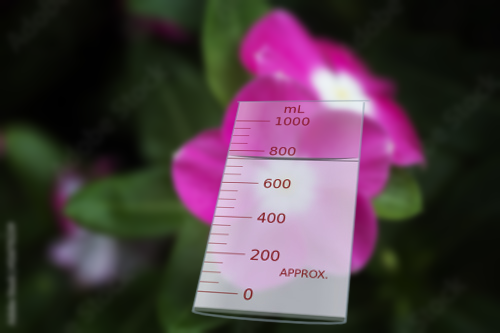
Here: 750
